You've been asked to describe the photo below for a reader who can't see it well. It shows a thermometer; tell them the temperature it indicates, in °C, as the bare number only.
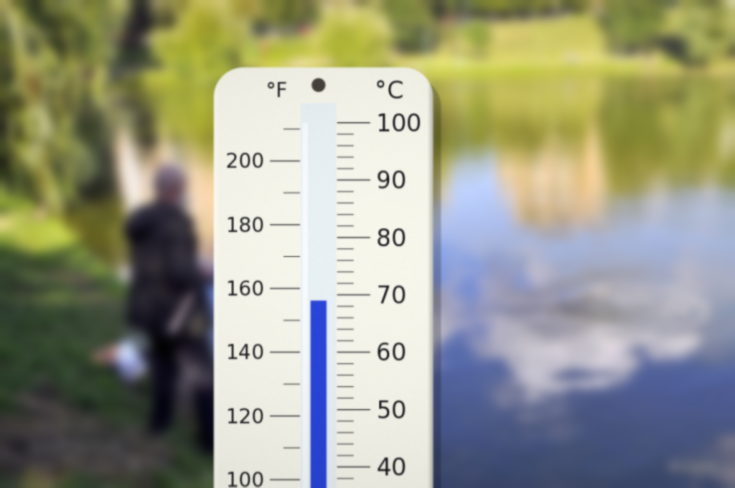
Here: 69
